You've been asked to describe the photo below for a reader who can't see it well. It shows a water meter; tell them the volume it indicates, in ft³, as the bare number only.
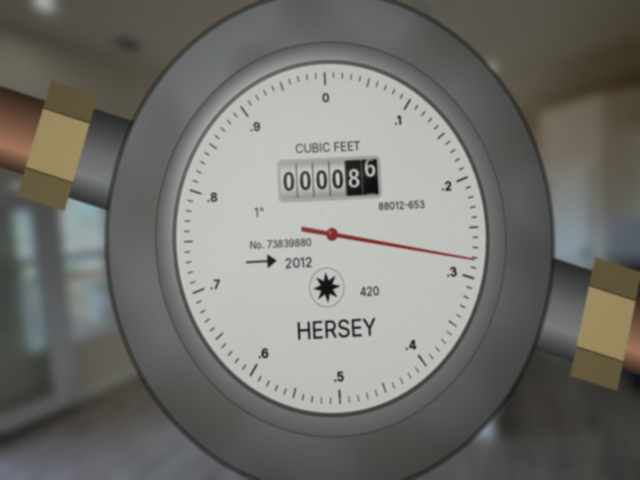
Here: 86.28
